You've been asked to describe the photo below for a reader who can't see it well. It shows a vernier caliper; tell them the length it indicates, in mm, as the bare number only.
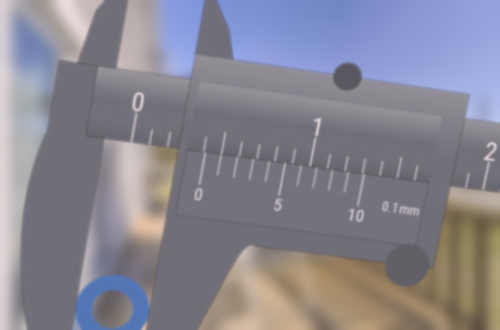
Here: 4.1
